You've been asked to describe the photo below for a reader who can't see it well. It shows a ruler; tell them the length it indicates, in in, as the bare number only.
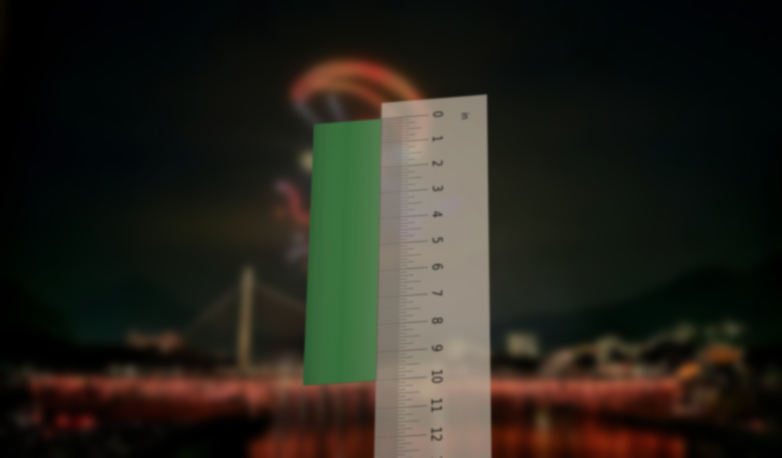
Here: 10
